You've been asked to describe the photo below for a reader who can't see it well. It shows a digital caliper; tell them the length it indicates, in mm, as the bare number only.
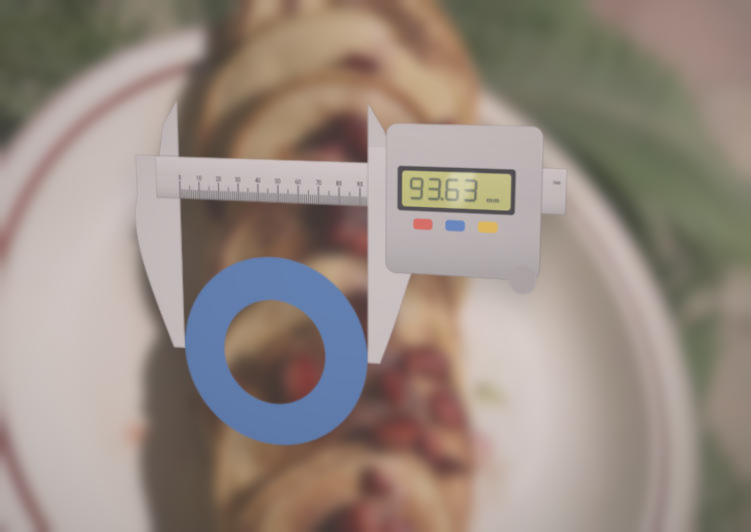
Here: 93.63
